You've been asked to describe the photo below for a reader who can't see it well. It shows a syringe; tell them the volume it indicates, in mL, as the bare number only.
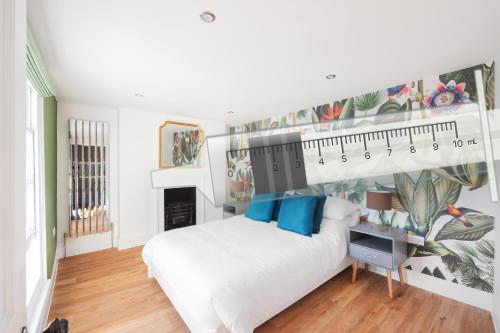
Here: 1
